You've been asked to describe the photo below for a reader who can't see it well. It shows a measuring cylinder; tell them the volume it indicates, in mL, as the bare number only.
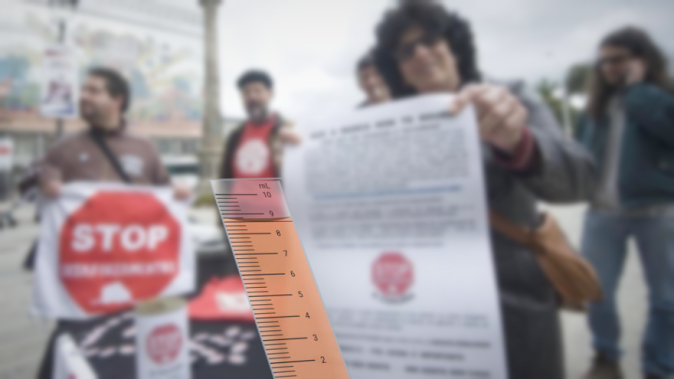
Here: 8.6
